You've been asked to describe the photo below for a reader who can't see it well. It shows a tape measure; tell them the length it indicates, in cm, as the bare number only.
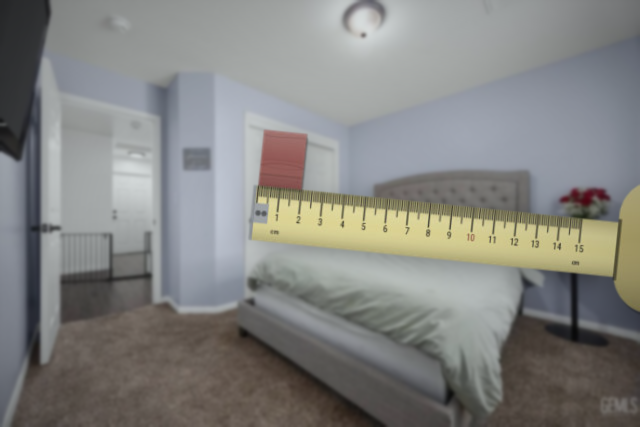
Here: 2
